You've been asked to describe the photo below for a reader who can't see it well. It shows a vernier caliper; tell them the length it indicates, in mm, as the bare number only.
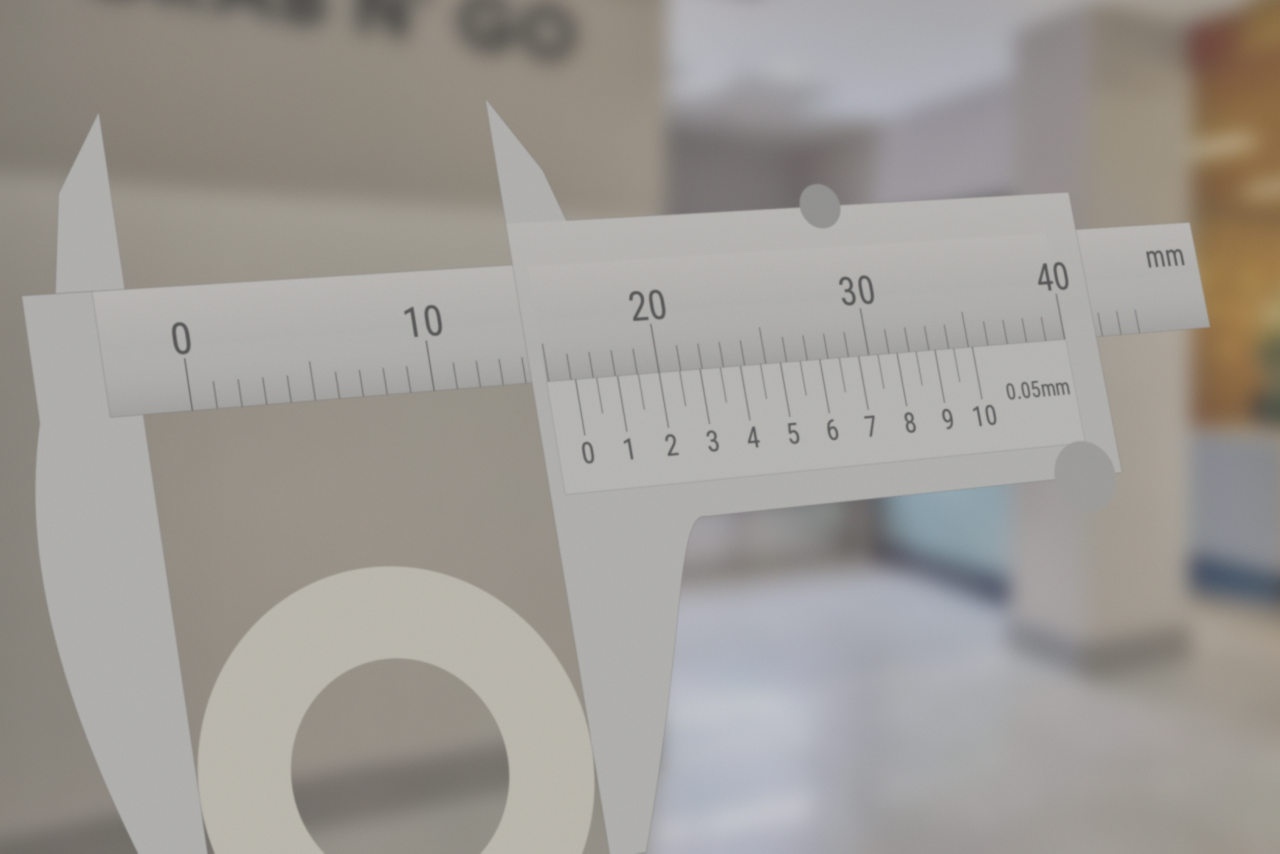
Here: 16.2
